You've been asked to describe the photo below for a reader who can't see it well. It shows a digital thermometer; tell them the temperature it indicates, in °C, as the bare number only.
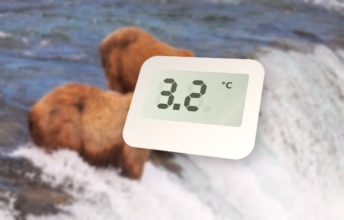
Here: 3.2
